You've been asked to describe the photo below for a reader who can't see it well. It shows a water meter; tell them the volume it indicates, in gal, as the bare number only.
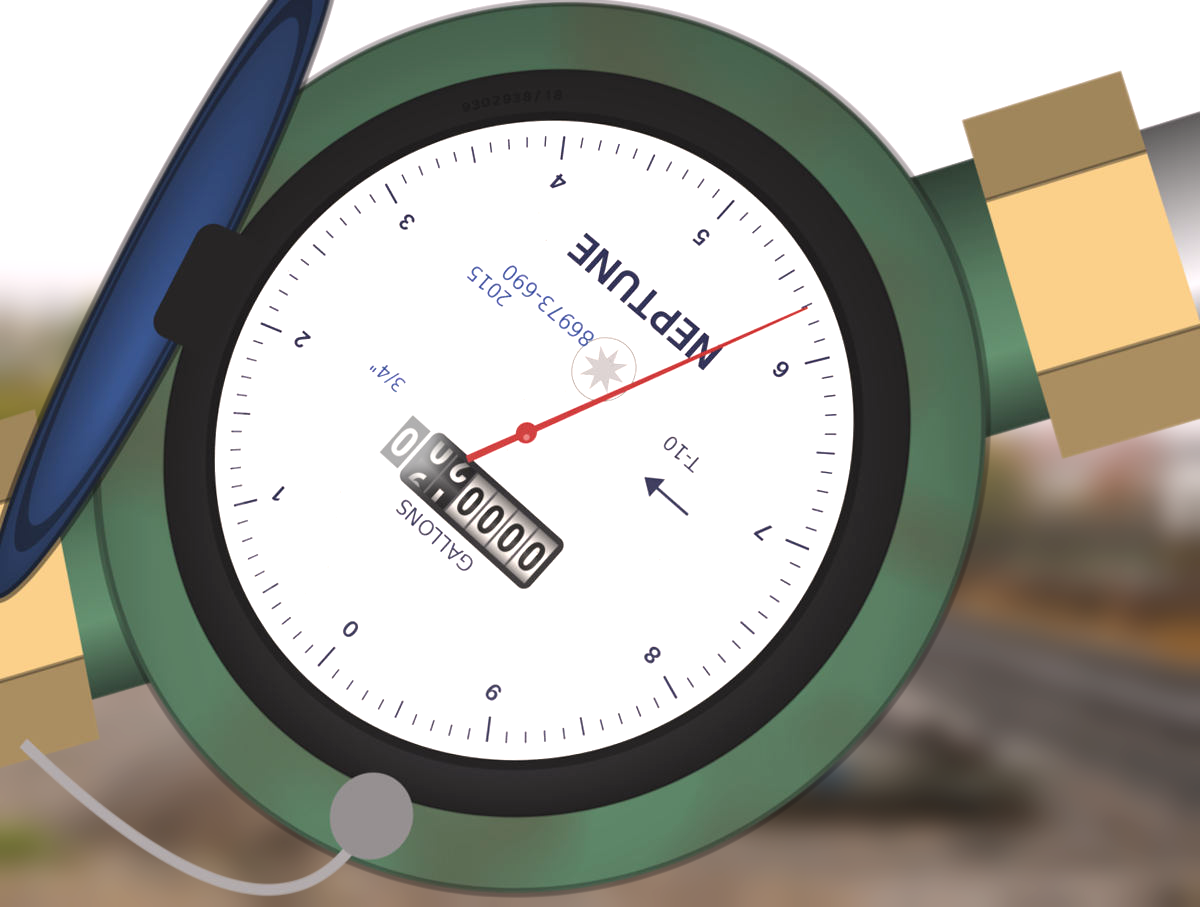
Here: 195.7
